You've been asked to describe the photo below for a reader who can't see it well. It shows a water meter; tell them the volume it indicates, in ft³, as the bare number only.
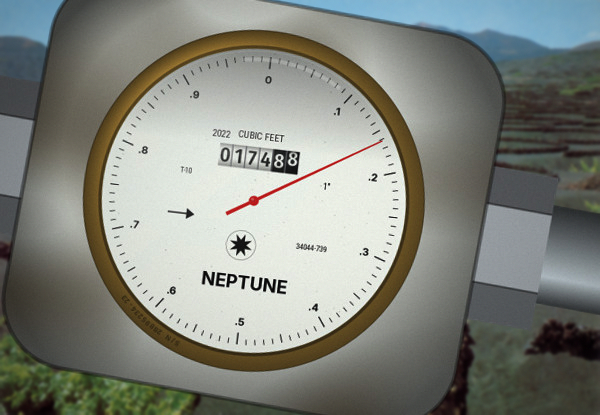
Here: 17488.16
